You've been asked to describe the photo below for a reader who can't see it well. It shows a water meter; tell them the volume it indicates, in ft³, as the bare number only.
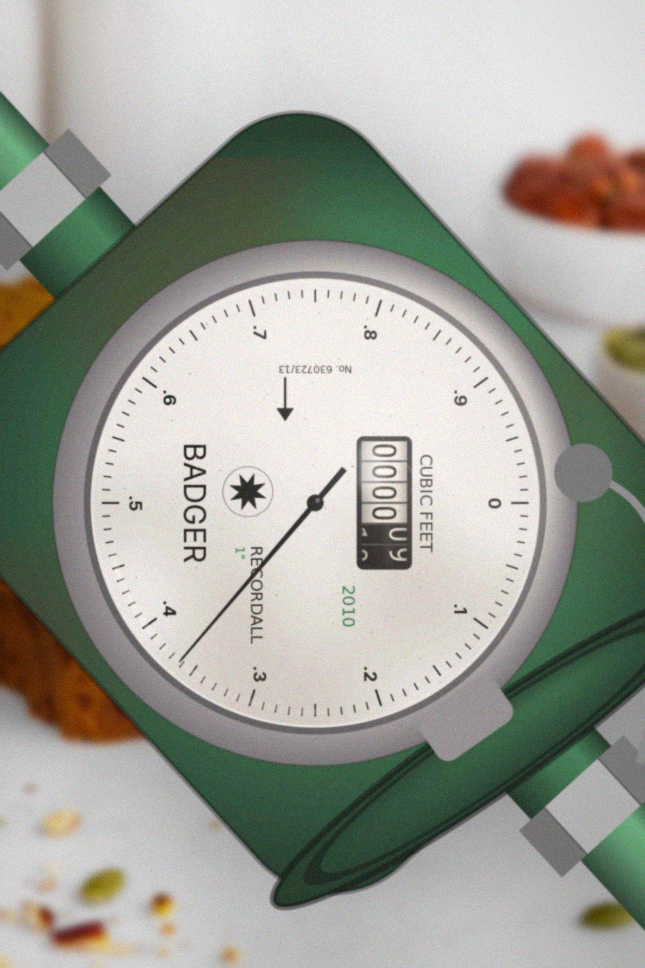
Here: 9.36
